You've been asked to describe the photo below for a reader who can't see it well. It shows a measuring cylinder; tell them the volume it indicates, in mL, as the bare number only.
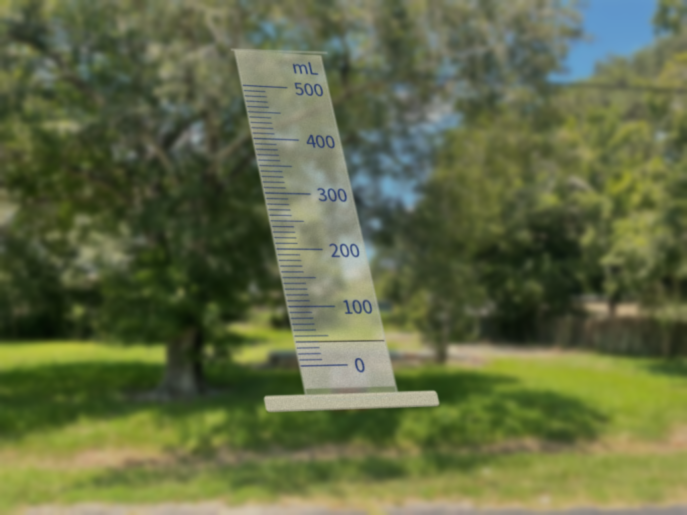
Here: 40
